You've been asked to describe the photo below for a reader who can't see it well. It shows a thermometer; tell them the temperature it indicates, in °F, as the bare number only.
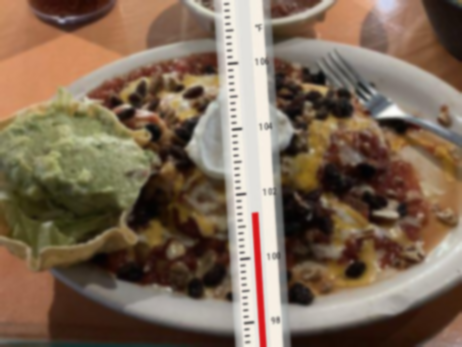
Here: 101.4
